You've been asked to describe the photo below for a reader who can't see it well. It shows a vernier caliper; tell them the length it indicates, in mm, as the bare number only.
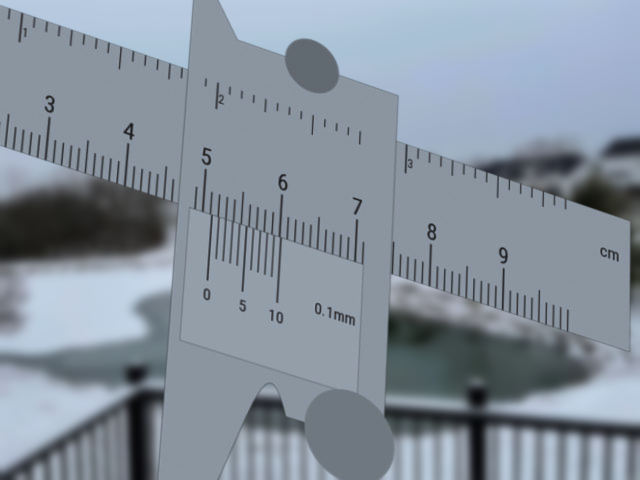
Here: 51.2
